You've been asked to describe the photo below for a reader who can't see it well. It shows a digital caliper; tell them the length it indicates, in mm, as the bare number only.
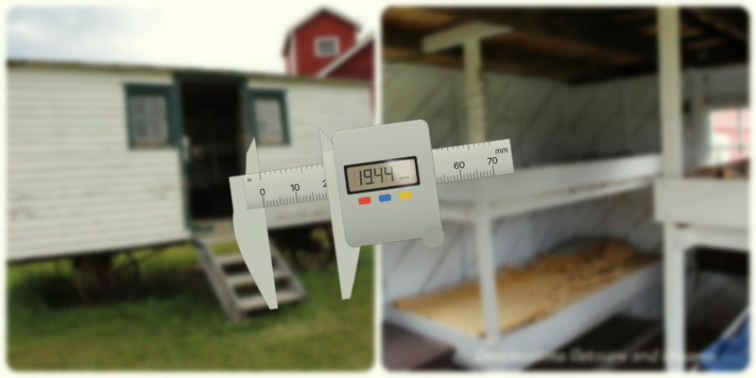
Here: 19.44
